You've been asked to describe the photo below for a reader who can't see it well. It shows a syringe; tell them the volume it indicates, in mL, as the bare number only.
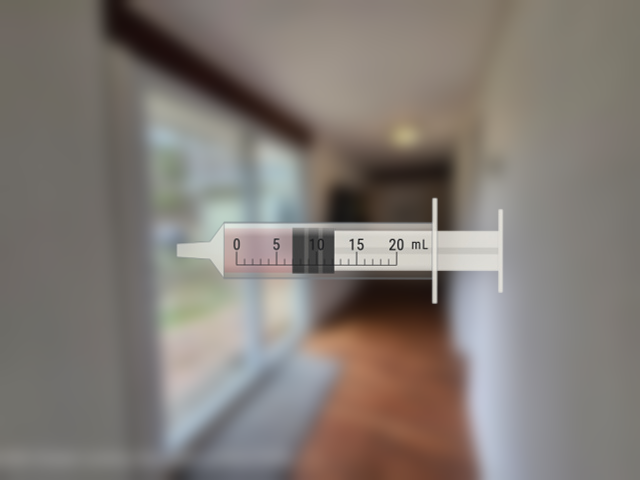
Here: 7
